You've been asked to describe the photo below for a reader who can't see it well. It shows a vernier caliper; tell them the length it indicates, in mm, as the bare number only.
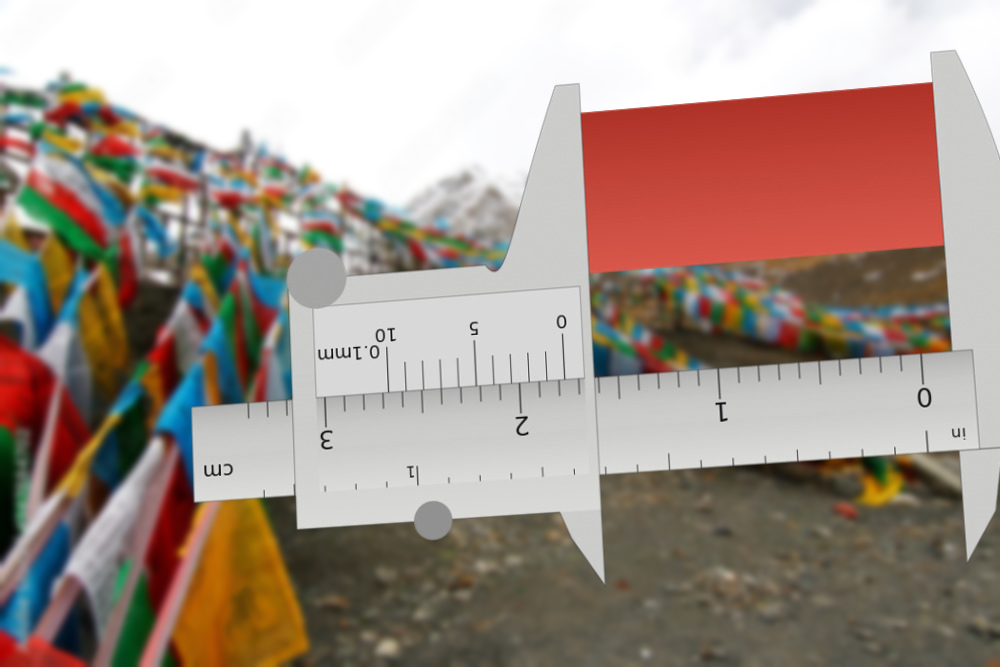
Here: 17.7
